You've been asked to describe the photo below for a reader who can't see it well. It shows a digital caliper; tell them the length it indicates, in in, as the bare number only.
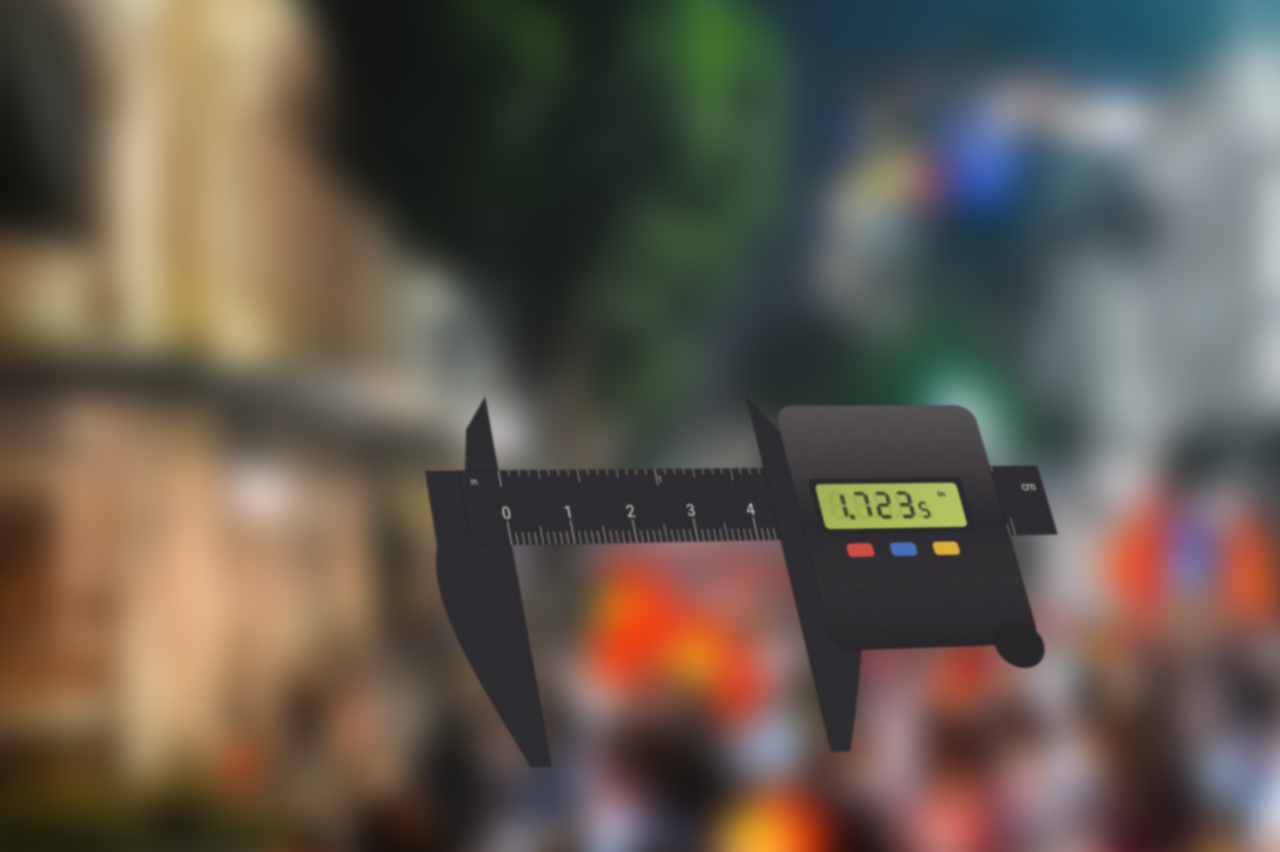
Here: 1.7235
